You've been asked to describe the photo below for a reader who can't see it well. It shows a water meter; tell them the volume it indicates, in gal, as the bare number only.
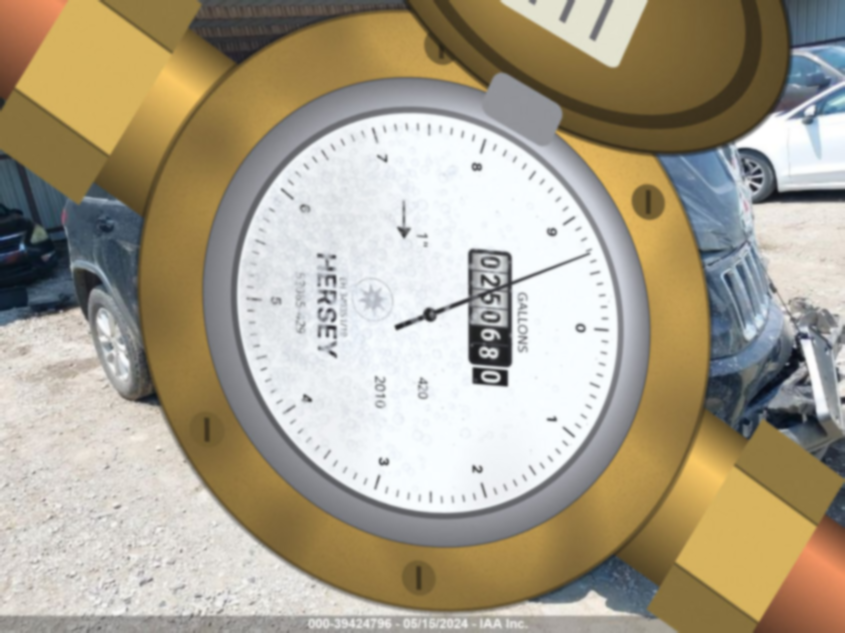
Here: 250679.3
